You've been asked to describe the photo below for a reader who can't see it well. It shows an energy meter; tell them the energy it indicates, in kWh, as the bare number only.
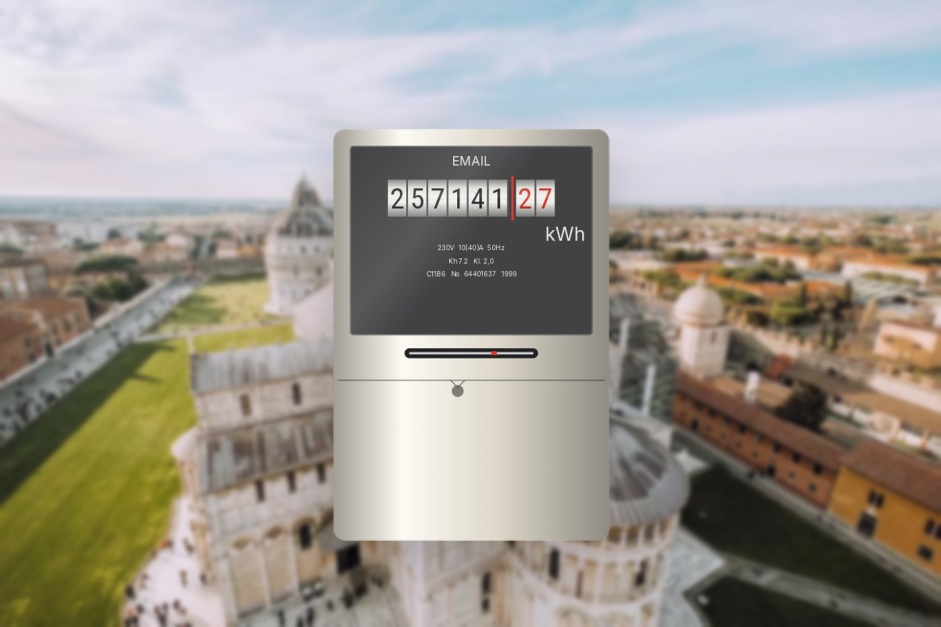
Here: 257141.27
